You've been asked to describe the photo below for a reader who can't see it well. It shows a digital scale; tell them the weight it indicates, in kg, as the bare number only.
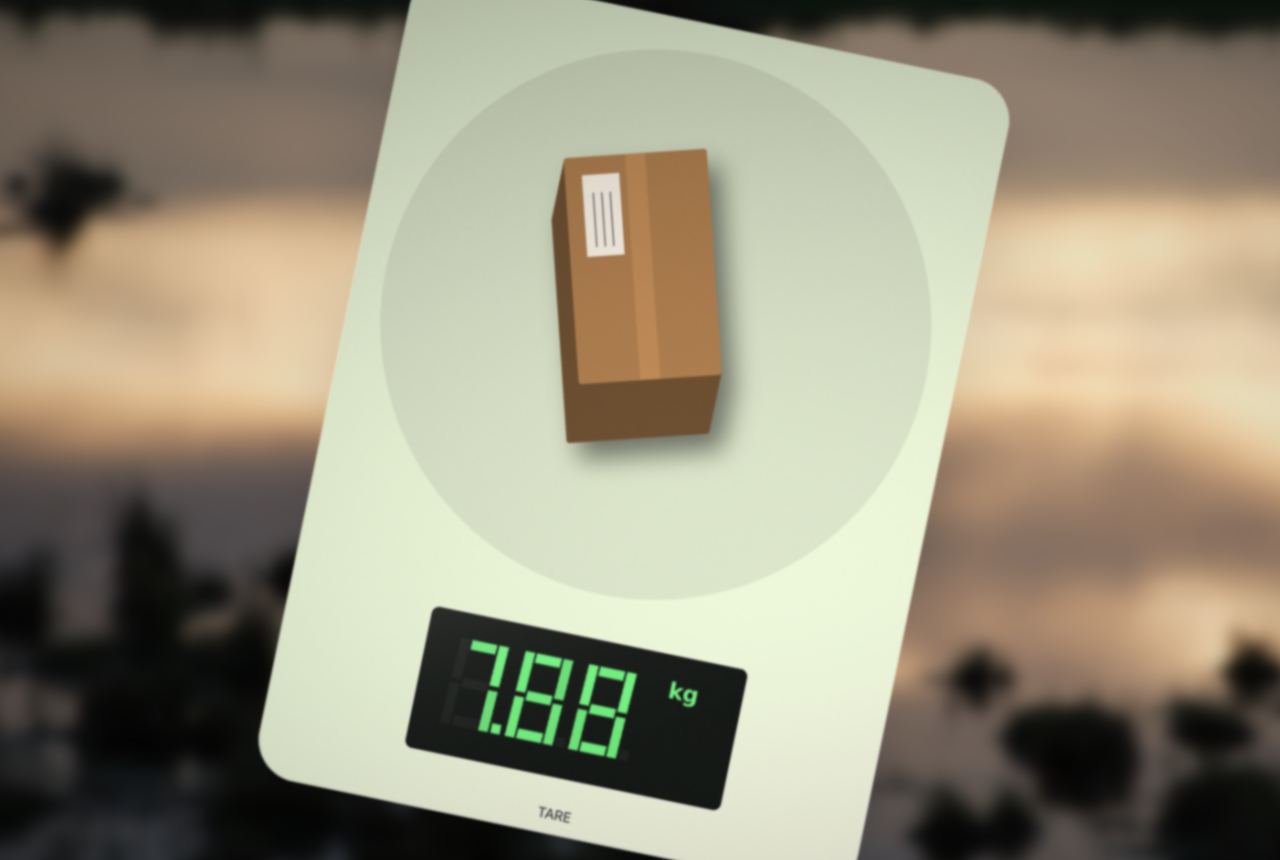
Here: 7.88
